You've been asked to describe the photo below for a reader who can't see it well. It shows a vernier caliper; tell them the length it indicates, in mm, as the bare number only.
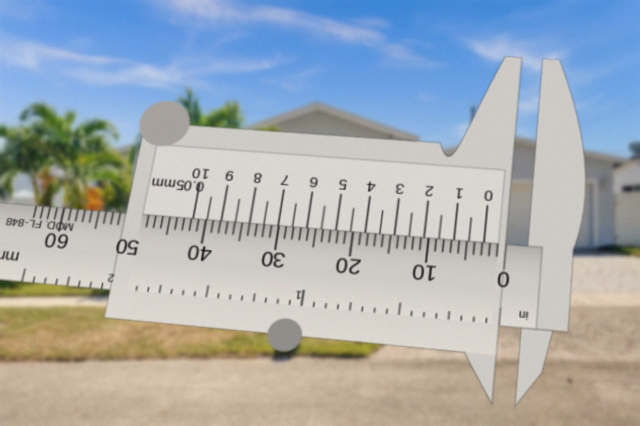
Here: 2.8
